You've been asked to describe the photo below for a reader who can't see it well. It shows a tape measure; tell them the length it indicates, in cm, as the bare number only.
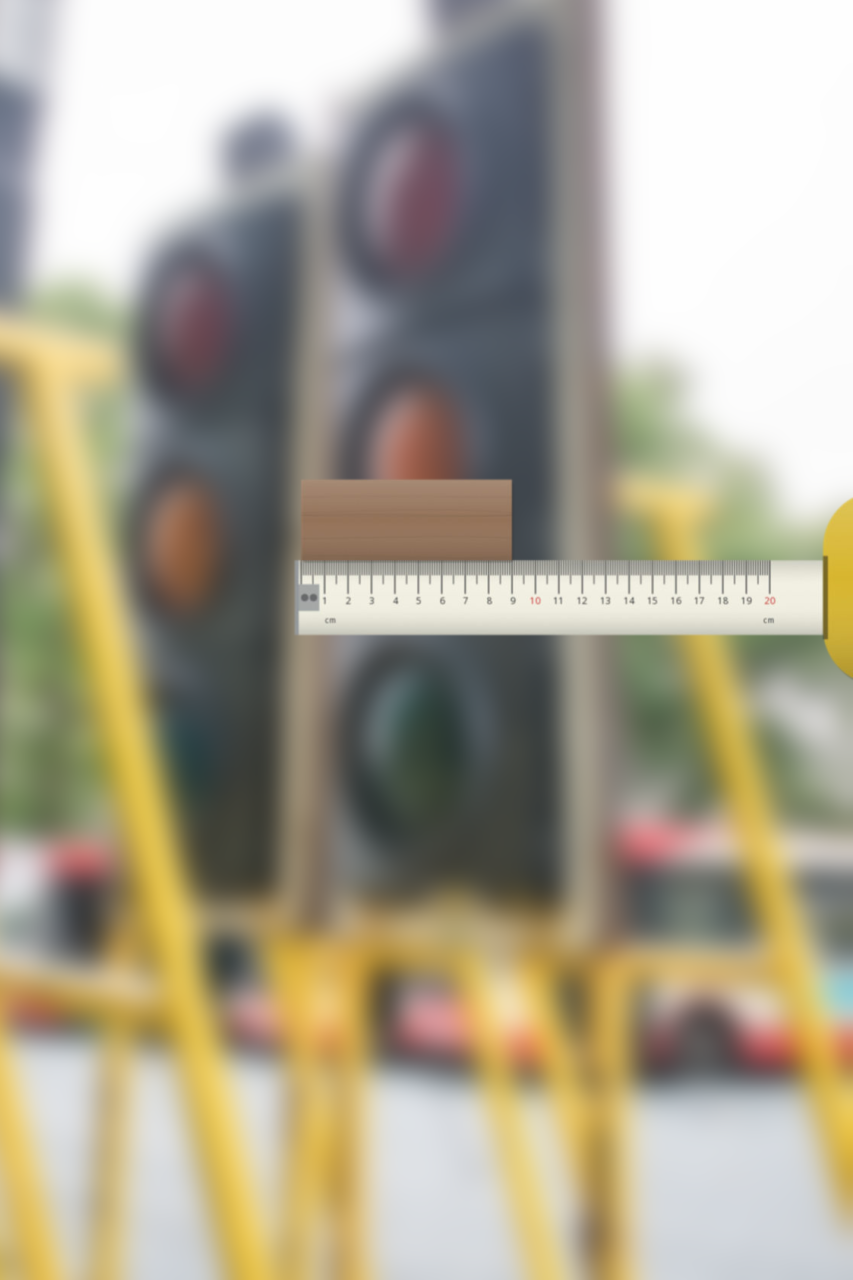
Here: 9
